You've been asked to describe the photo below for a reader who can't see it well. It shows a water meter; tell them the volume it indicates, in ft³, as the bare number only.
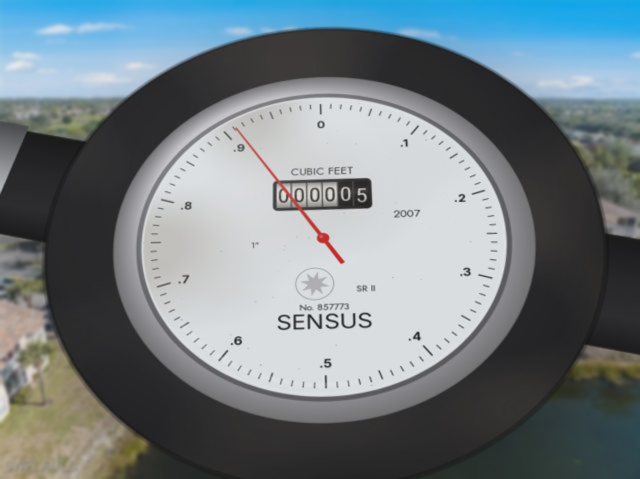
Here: 4.91
